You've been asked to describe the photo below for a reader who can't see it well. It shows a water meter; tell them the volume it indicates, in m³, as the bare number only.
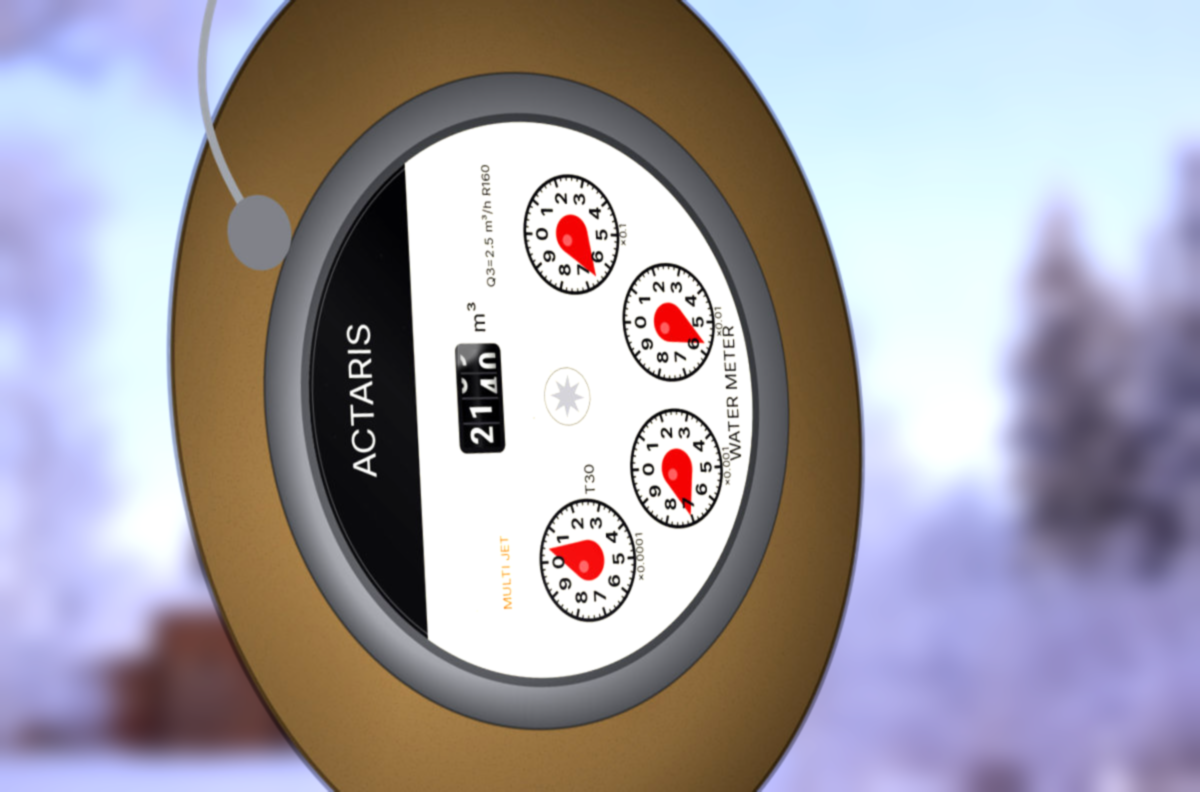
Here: 2139.6570
